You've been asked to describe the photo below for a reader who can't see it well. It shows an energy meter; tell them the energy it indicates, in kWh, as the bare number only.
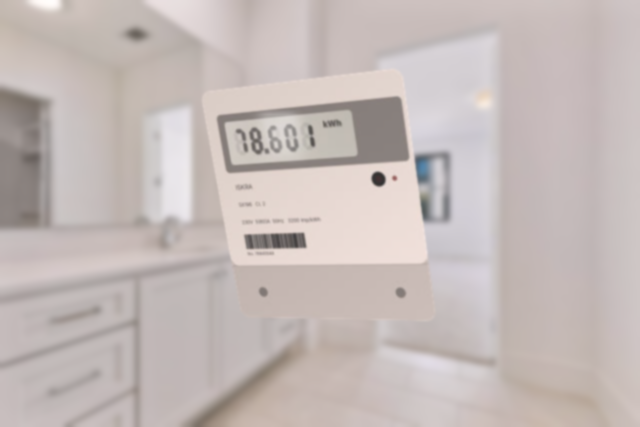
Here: 78.601
